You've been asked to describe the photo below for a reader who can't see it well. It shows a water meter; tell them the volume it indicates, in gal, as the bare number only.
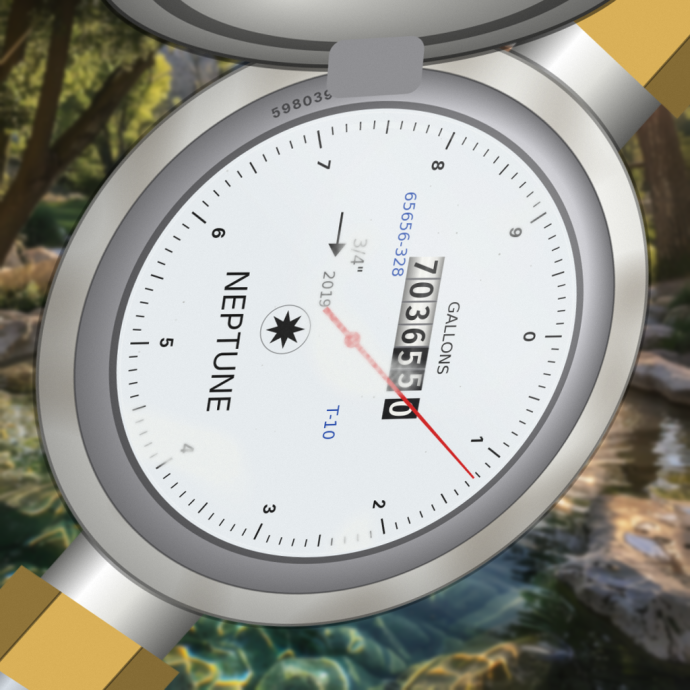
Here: 7036551.2
